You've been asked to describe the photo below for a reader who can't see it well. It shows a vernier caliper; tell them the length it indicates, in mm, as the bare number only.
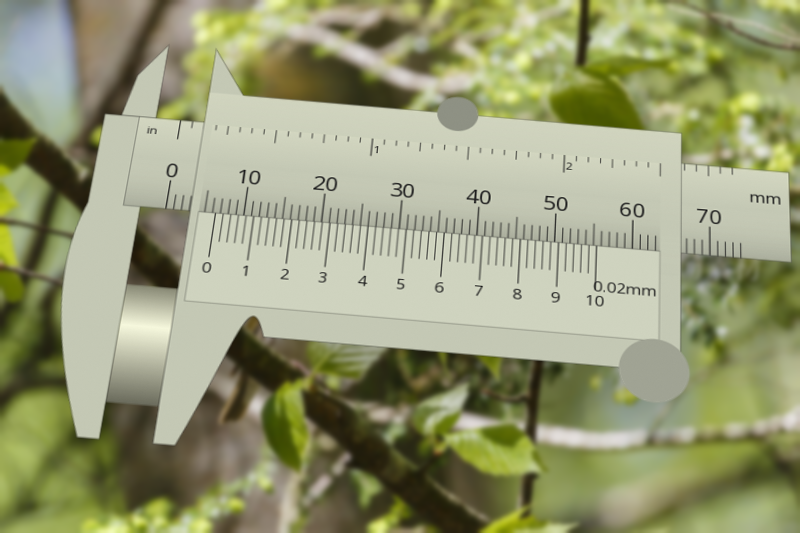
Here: 6.4
